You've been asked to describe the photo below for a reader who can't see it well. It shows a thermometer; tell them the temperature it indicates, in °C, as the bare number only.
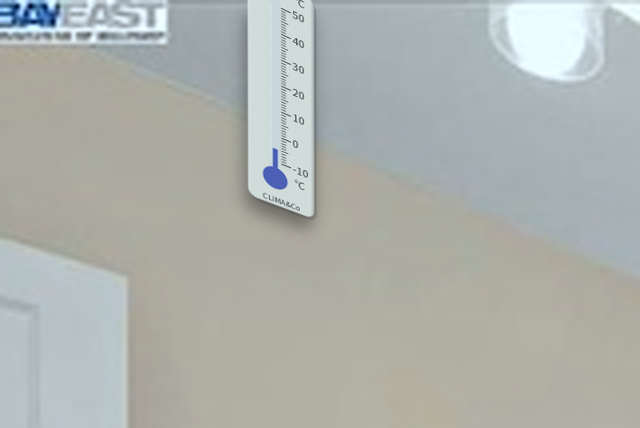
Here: -5
